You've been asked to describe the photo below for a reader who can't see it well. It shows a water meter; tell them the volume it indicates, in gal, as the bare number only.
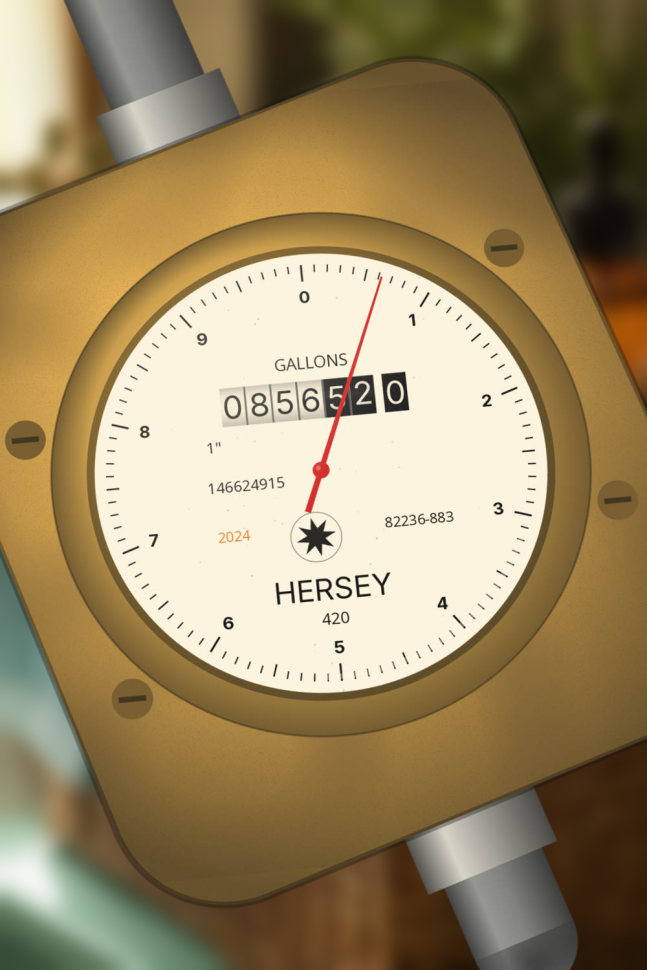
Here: 856520.6
